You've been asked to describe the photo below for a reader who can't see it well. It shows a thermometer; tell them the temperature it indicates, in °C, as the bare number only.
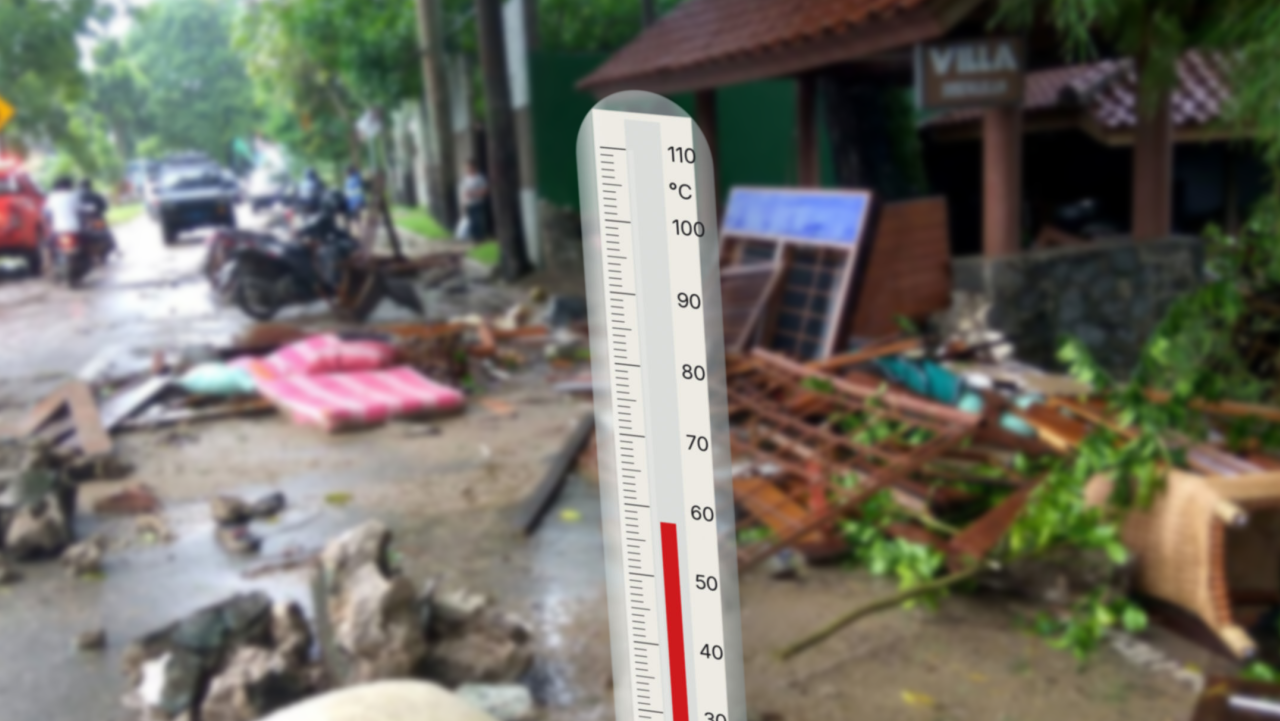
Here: 58
